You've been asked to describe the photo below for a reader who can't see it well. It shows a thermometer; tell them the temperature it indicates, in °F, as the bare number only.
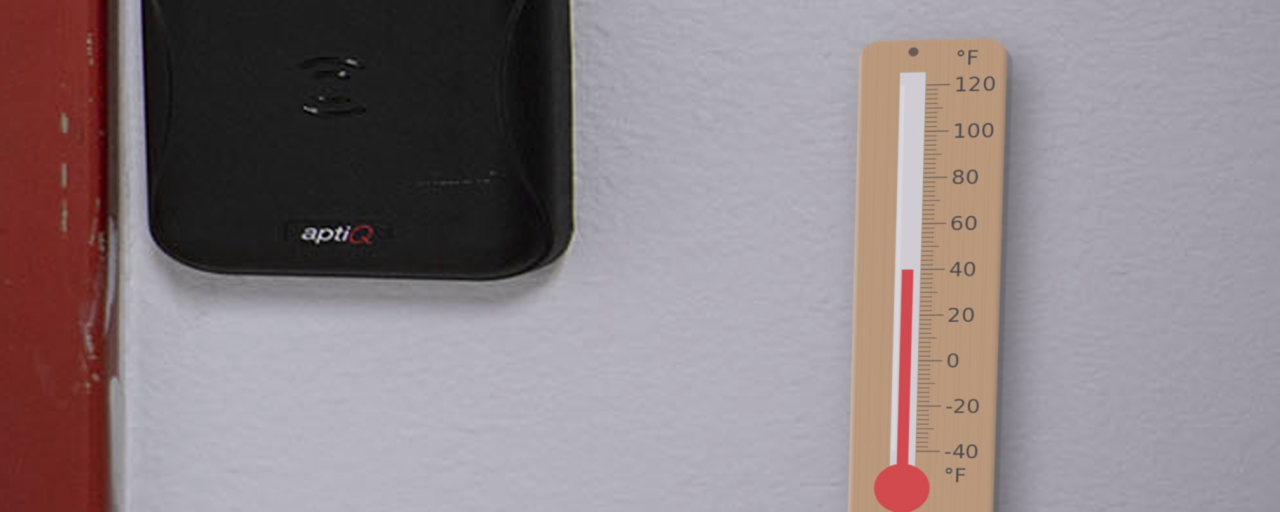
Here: 40
